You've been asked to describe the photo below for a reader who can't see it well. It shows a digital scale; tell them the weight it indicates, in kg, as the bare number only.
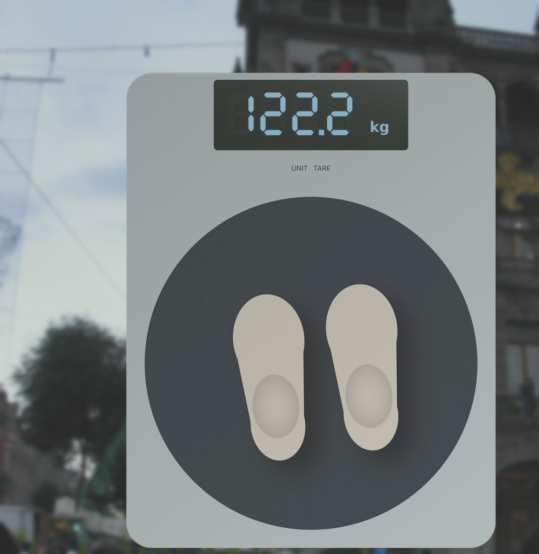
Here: 122.2
